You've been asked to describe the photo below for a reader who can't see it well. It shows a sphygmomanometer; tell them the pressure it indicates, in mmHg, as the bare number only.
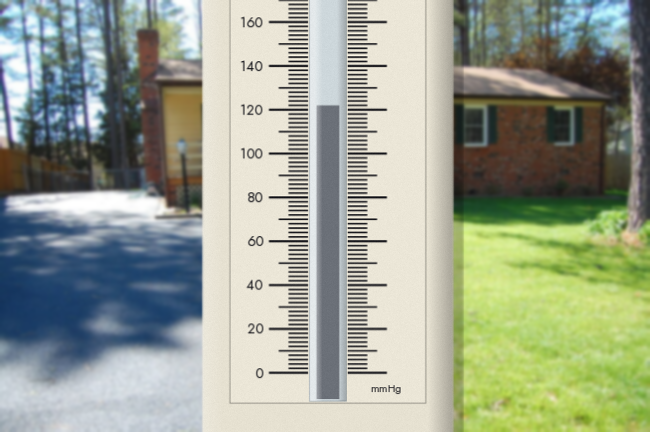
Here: 122
